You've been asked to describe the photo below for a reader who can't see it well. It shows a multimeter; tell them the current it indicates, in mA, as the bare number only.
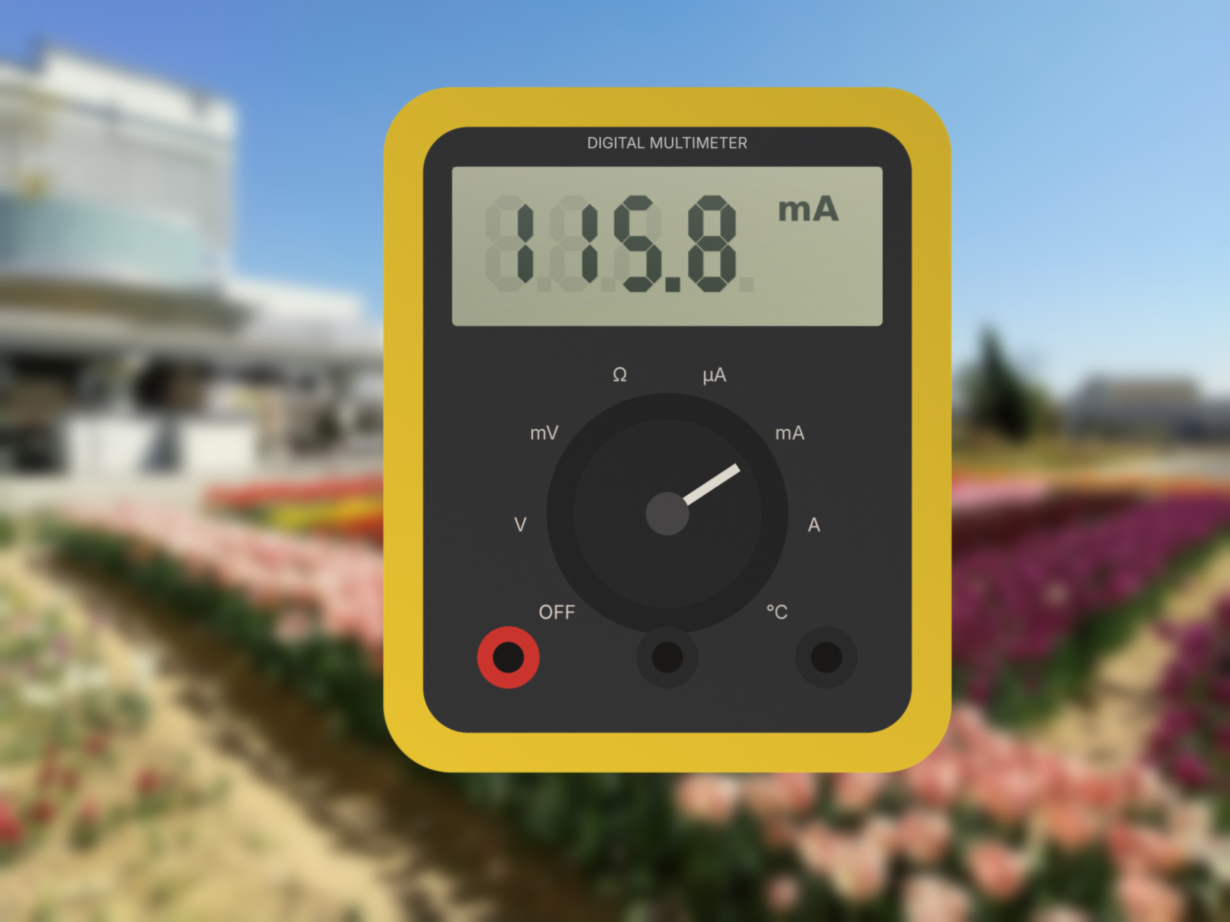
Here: 115.8
